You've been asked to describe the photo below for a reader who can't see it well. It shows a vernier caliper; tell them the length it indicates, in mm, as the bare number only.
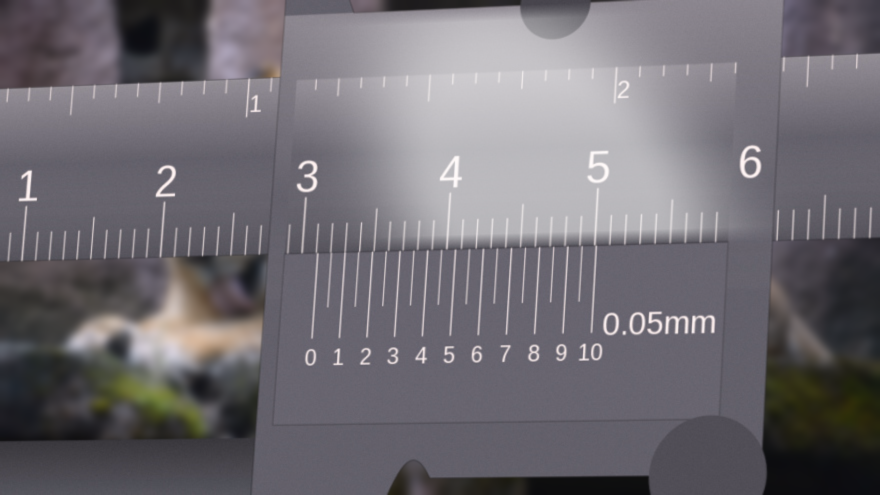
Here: 31.1
